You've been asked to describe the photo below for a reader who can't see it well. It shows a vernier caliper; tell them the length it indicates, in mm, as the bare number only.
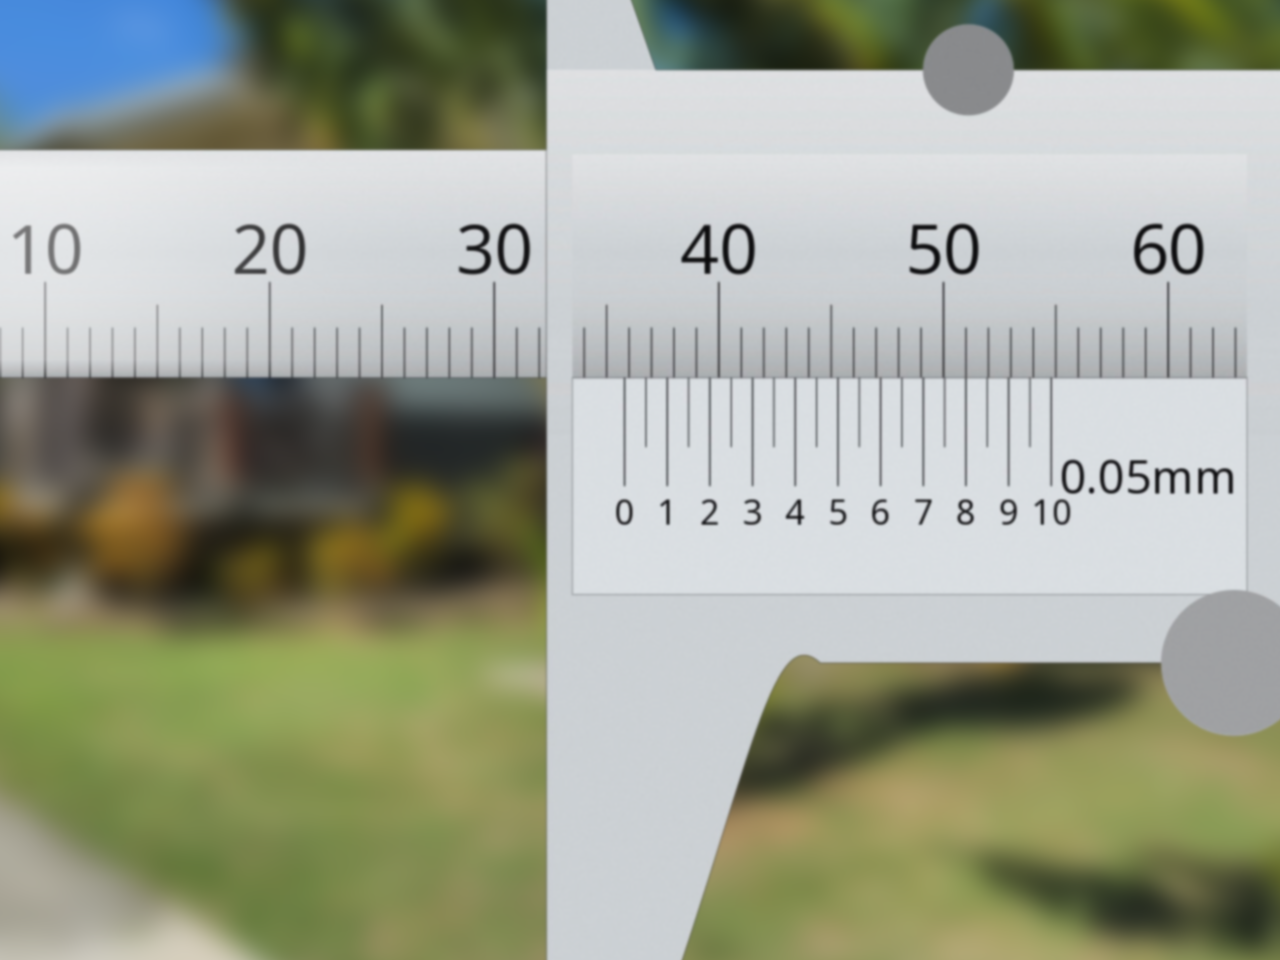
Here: 35.8
